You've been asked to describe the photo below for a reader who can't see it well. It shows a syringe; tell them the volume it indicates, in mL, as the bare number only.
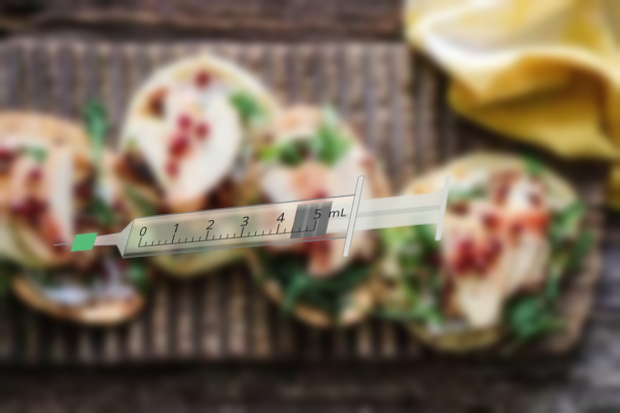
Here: 4.4
